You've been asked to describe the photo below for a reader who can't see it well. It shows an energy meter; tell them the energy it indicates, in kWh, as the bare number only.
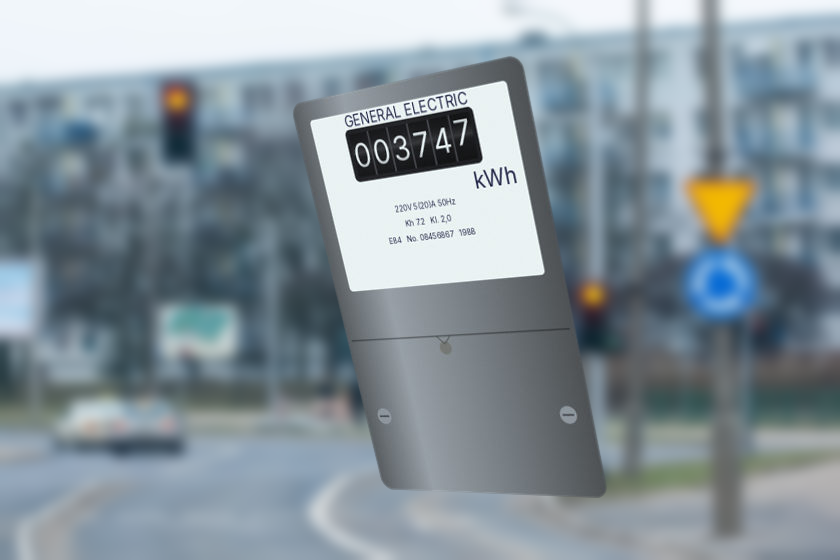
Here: 3747
